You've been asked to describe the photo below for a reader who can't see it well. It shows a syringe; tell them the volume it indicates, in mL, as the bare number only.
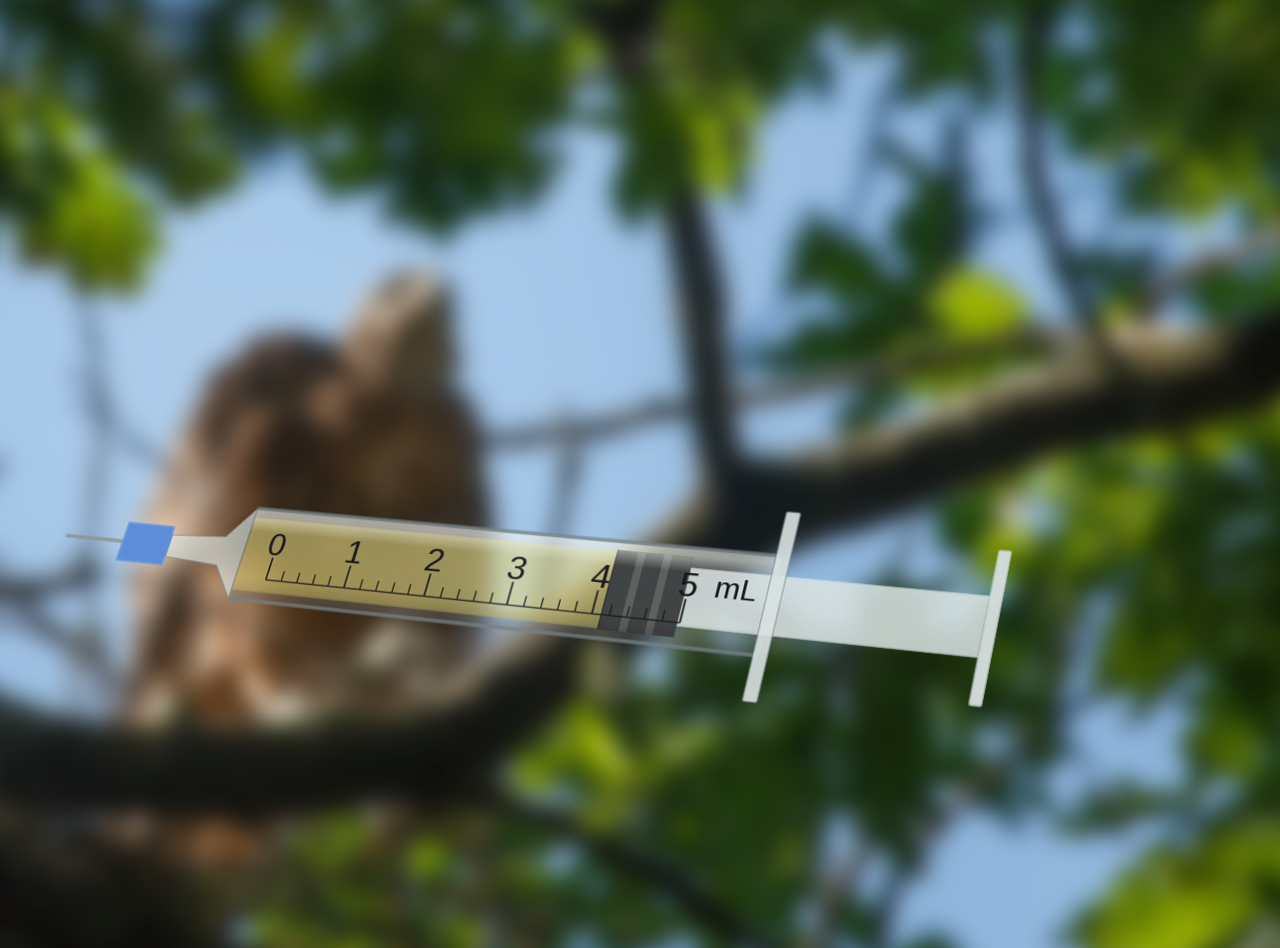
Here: 4.1
